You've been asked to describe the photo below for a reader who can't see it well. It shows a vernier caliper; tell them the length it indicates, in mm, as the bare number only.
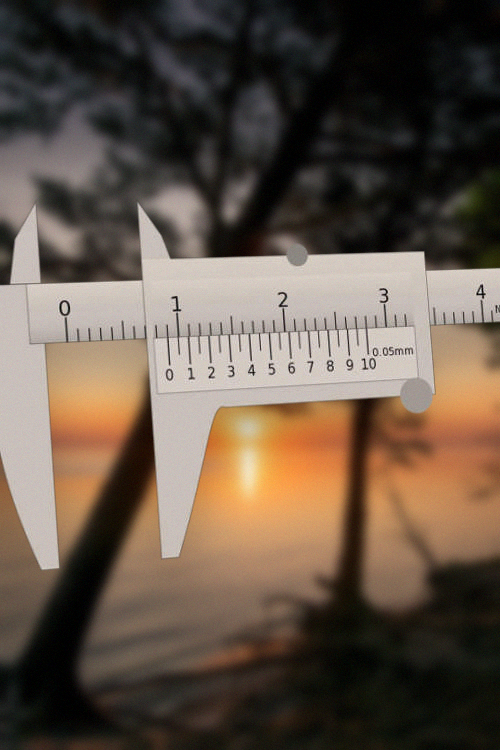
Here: 9.0
